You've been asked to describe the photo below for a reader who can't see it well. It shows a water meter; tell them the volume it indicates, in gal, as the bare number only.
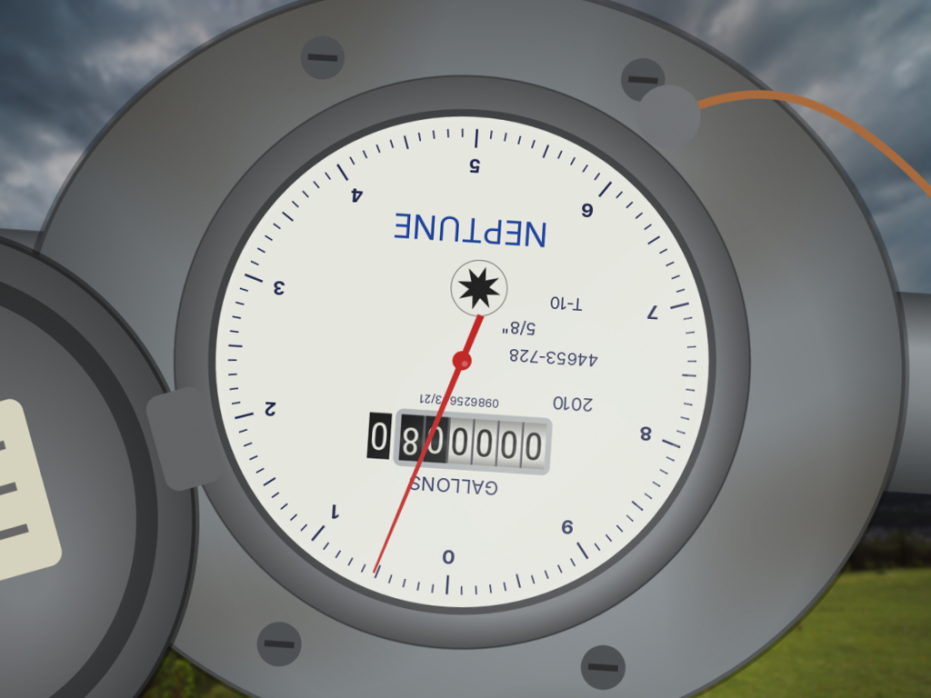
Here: 80.5
